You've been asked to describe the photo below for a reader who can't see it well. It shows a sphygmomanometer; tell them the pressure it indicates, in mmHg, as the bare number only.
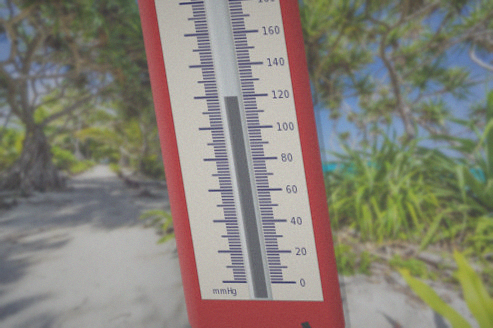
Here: 120
